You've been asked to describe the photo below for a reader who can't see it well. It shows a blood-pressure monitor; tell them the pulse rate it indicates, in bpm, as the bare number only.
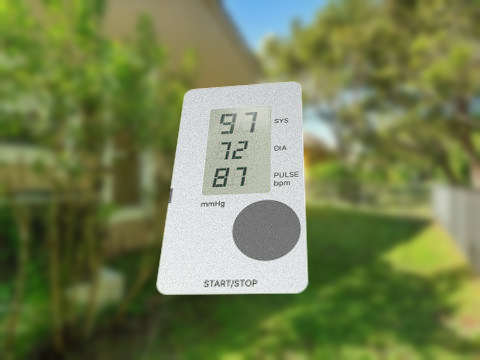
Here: 87
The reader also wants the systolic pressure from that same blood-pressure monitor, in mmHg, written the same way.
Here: 97
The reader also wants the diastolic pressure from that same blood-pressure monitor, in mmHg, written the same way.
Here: 72
